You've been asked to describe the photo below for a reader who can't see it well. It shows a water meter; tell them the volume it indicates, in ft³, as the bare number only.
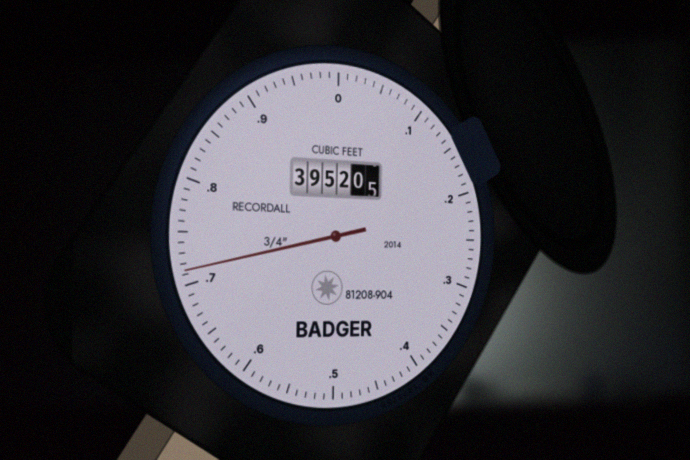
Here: 395204.71
